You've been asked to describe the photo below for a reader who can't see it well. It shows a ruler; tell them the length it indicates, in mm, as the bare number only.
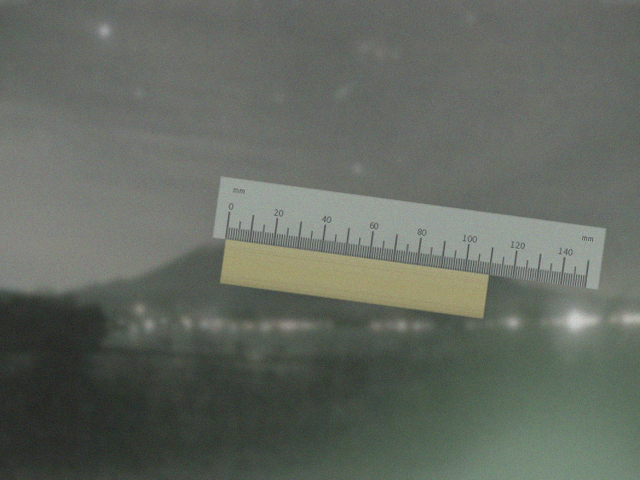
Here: 110
